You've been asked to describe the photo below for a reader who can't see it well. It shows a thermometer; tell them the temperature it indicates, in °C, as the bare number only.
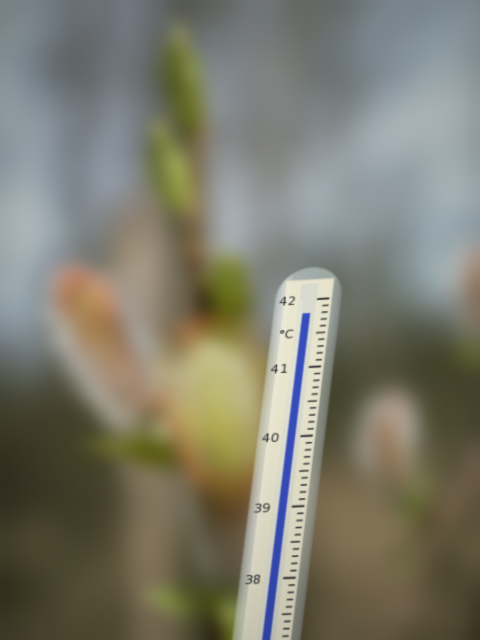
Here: 41.8
